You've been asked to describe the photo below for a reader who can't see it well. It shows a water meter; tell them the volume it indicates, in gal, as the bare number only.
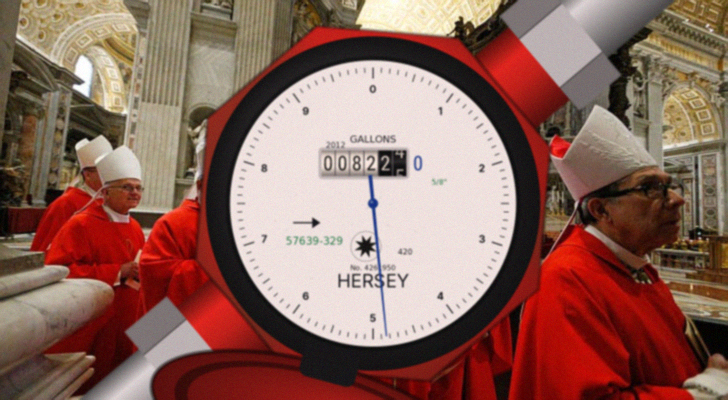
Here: 82244.8
